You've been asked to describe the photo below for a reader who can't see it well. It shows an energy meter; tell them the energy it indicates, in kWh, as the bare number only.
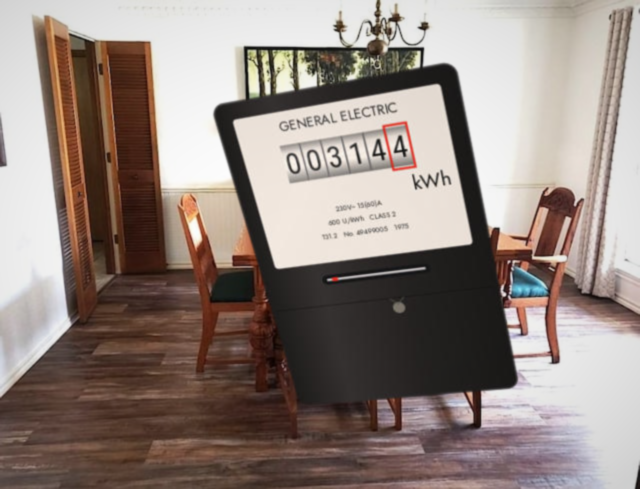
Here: 314.4
